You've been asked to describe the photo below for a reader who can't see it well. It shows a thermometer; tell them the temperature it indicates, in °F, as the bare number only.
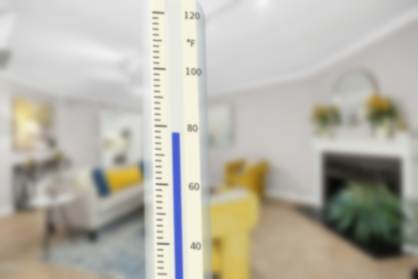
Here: 78
